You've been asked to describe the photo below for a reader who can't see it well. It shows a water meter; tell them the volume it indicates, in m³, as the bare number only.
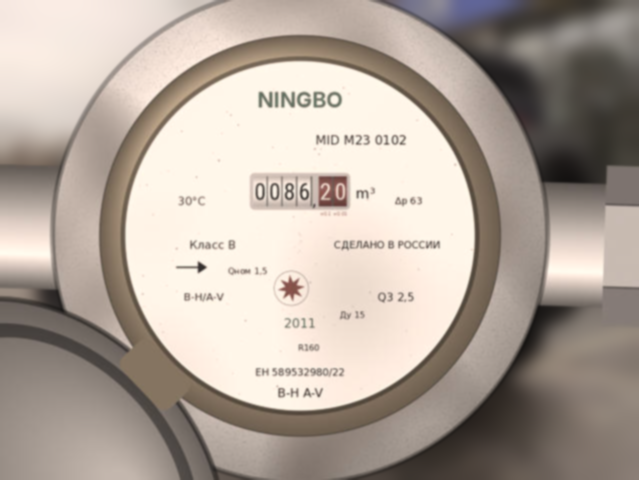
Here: 86.20
